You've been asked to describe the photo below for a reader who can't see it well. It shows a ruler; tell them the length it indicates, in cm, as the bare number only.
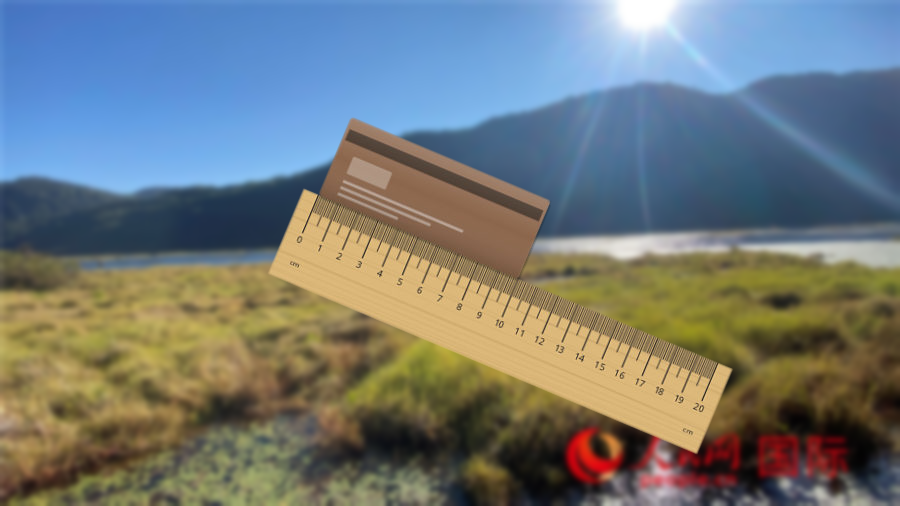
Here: 10
